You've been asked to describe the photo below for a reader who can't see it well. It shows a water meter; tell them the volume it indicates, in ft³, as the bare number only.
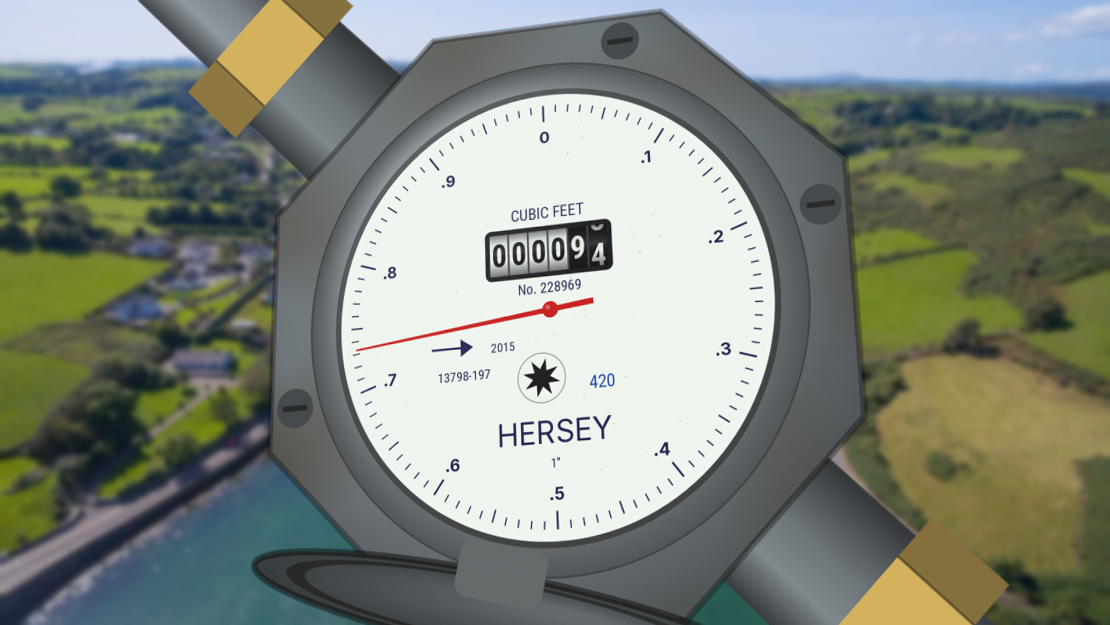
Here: 93.73
